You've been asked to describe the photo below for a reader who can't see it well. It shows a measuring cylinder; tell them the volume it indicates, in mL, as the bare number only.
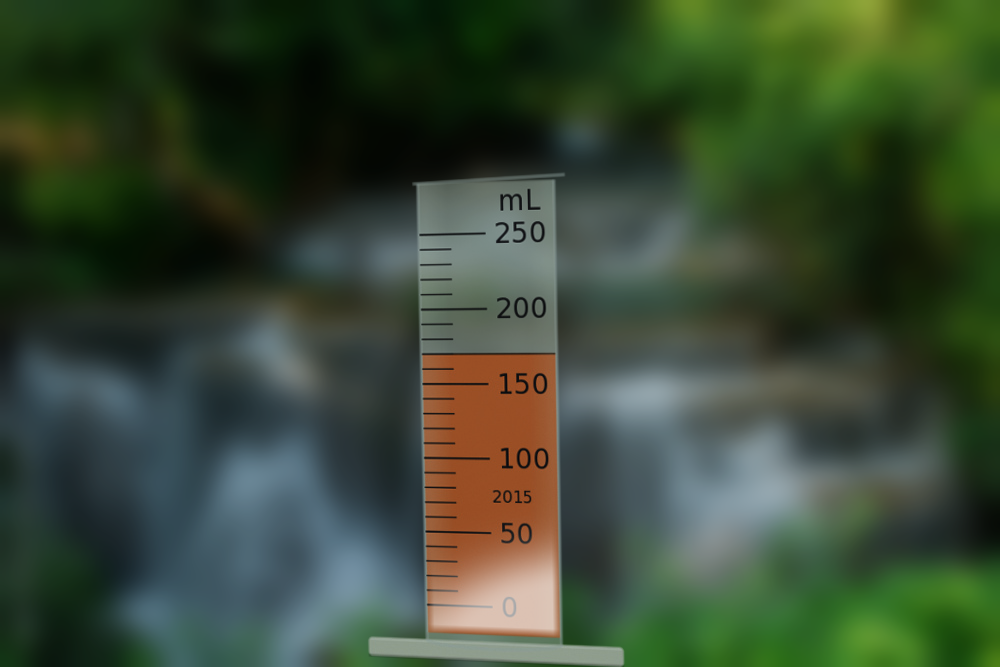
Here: 170
